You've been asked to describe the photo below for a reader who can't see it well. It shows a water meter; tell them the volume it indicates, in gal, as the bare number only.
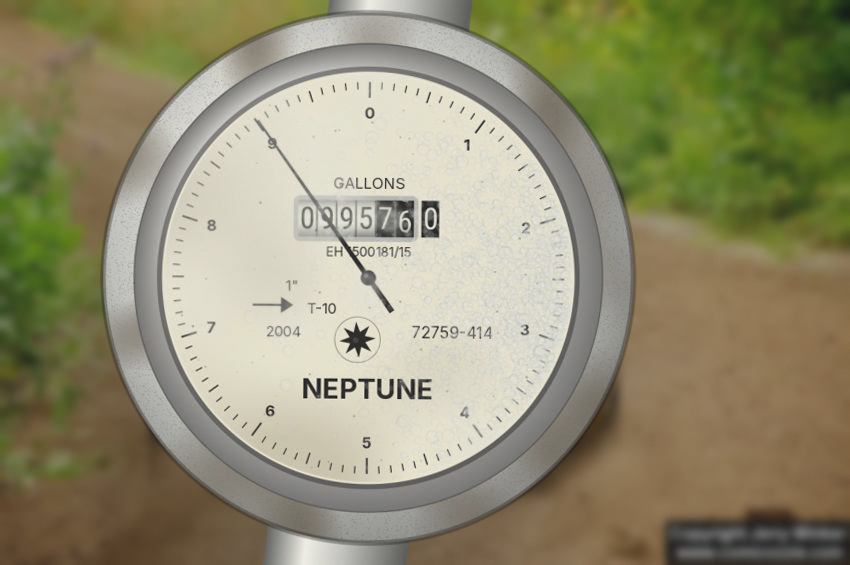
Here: 995759.0
